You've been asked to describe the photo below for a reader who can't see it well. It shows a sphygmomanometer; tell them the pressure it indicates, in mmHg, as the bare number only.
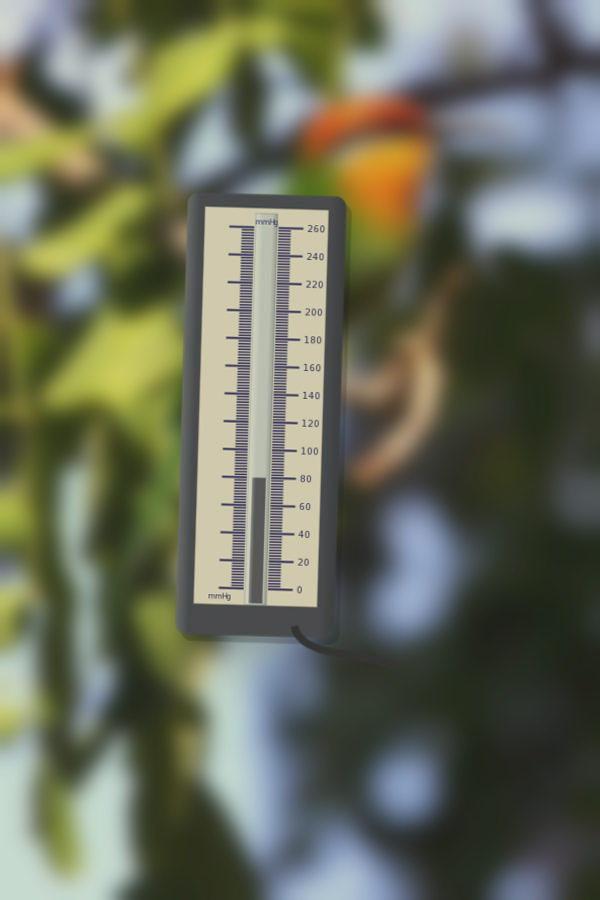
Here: 80
